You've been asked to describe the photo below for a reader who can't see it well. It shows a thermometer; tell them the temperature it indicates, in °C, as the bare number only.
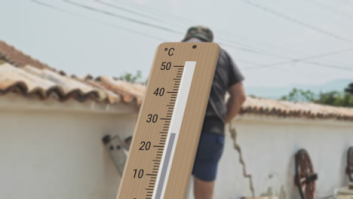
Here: 25
